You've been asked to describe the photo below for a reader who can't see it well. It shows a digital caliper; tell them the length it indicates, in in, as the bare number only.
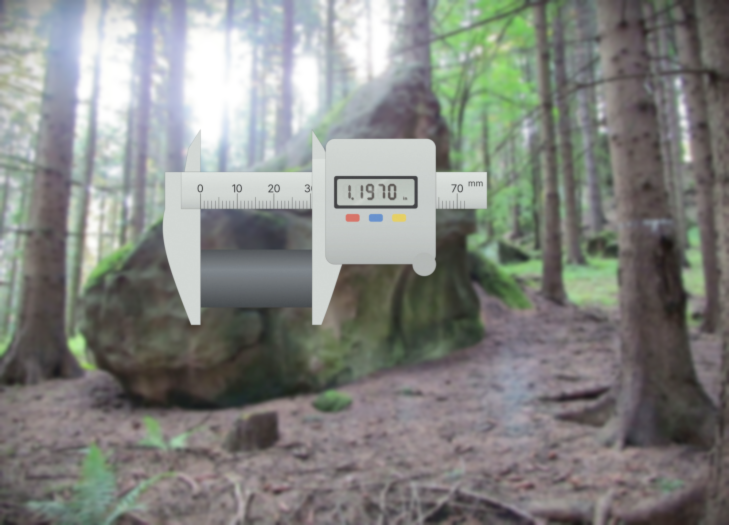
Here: 1.1970
